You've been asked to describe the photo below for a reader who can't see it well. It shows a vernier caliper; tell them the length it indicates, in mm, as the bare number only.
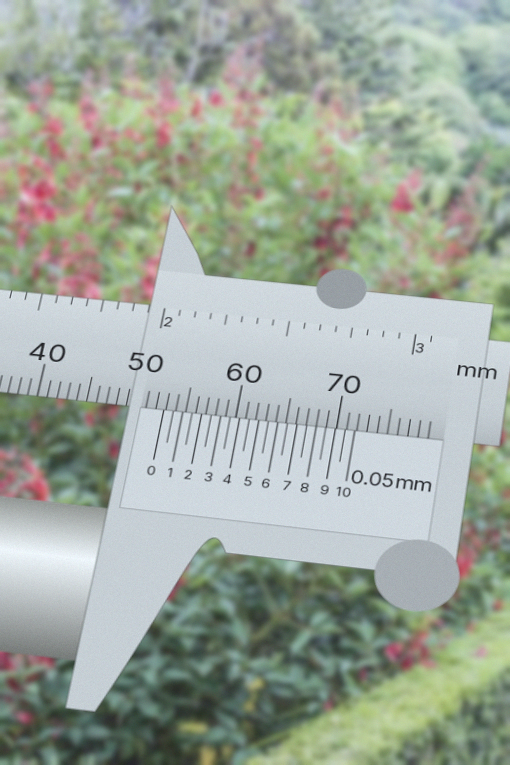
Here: 52.8
